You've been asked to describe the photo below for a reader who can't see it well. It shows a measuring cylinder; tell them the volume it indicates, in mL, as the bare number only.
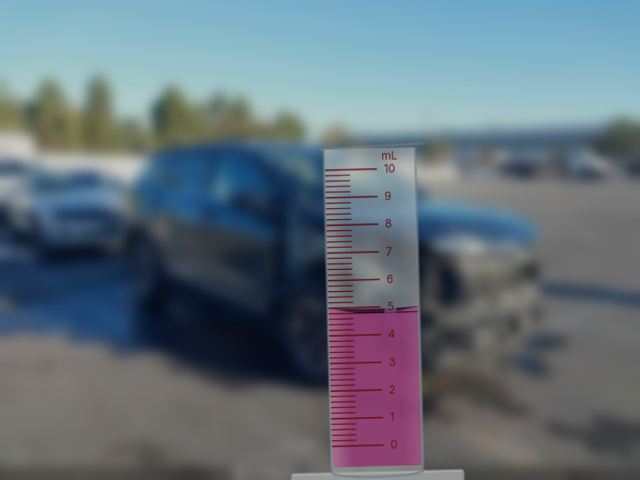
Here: 4.8
